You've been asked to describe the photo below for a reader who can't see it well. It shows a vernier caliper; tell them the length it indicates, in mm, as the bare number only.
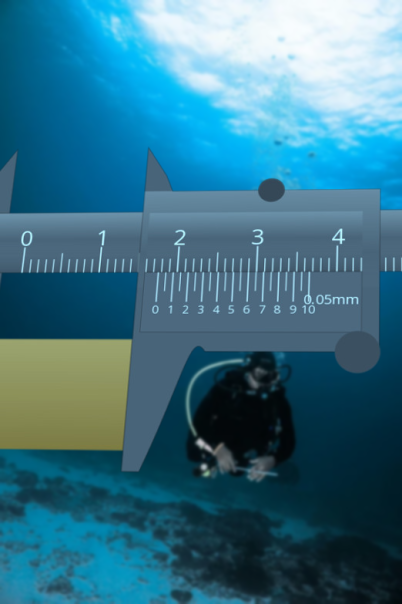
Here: 17.6
